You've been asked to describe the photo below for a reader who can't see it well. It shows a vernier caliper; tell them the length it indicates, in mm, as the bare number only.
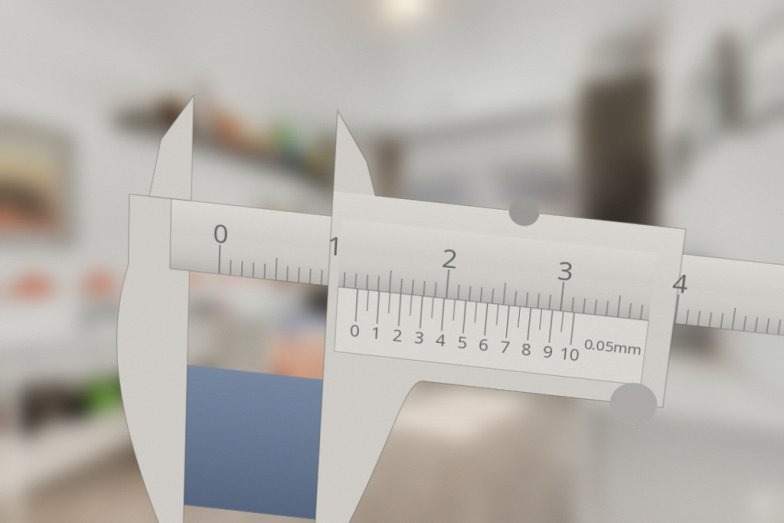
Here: 12.2
